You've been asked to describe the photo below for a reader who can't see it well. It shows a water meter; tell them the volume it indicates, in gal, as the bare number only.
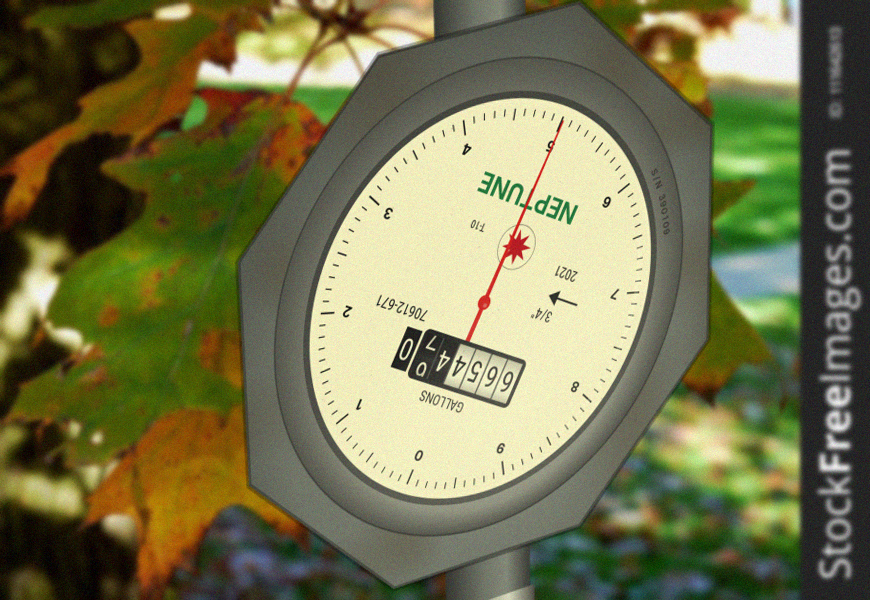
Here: 6654465.0
